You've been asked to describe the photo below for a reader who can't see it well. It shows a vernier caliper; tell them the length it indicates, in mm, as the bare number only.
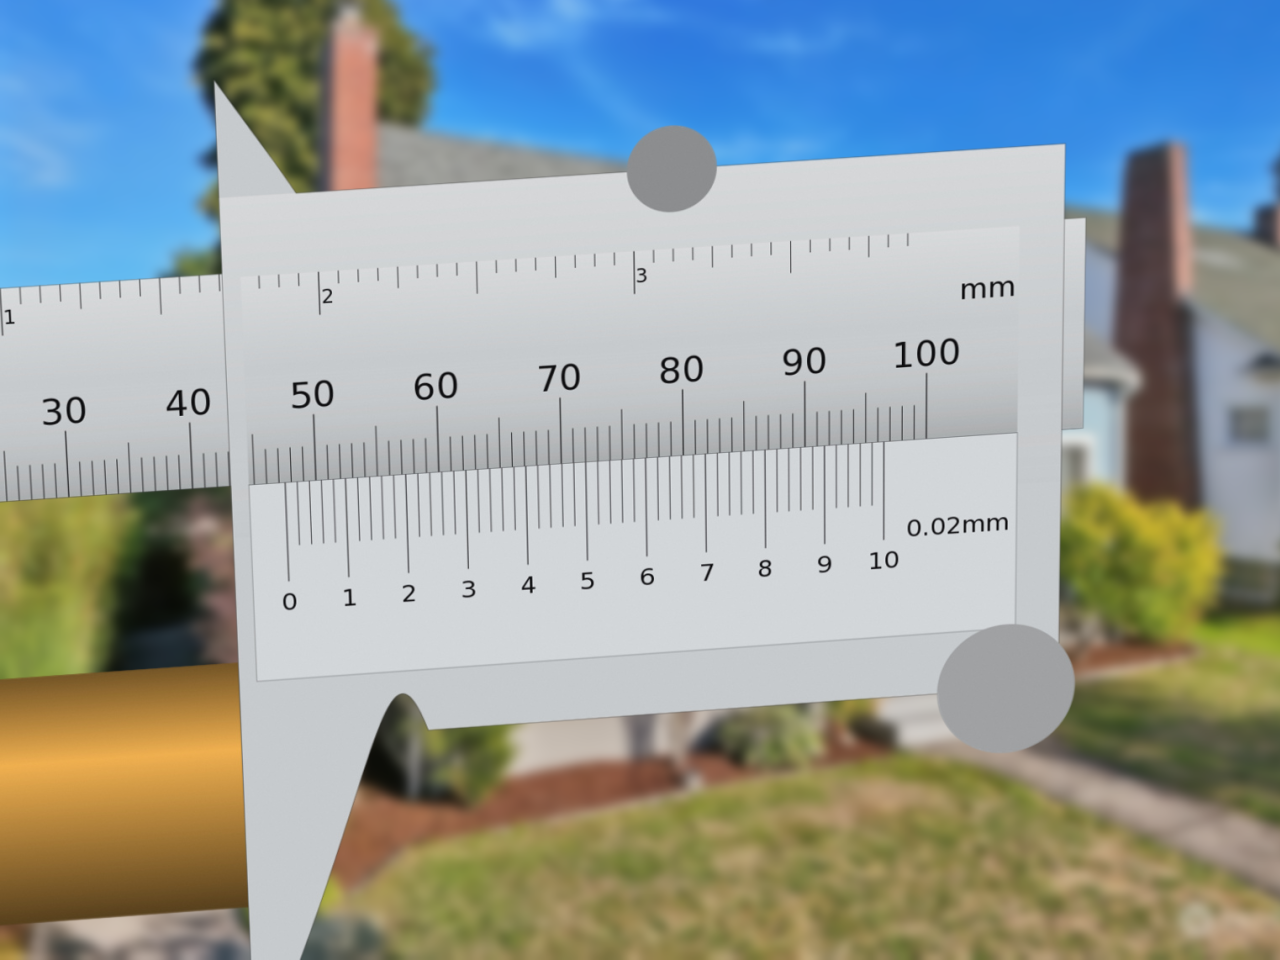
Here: 47.5
